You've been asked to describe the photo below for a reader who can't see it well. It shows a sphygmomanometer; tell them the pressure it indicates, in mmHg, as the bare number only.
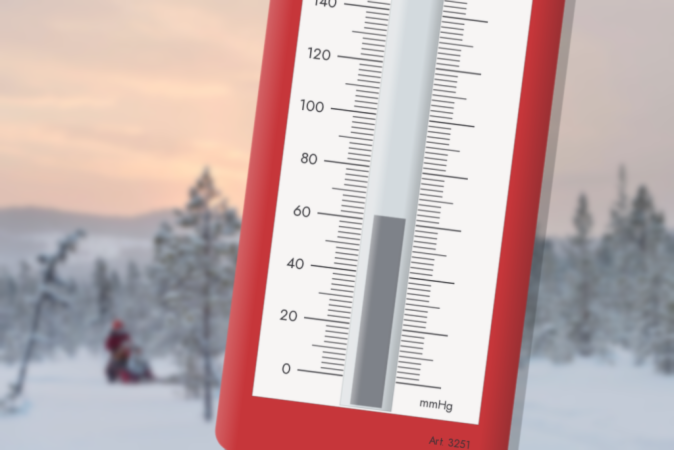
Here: 62
